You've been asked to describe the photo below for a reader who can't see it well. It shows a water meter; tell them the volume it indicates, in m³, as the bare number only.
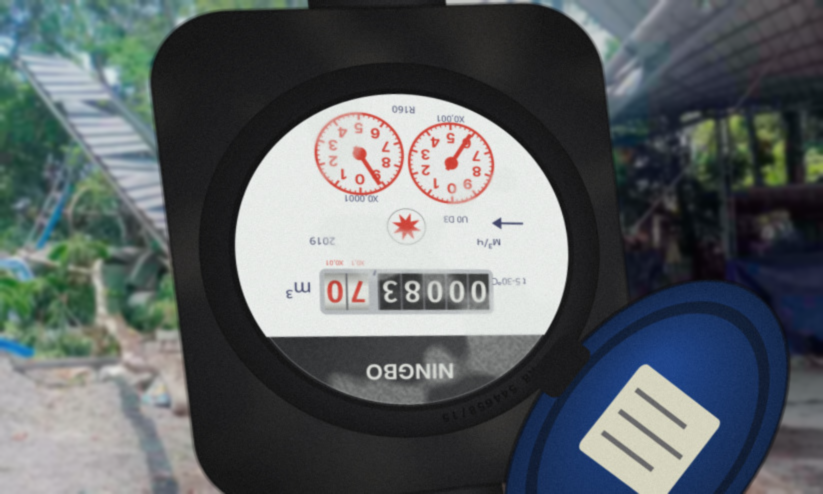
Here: 83.7059
